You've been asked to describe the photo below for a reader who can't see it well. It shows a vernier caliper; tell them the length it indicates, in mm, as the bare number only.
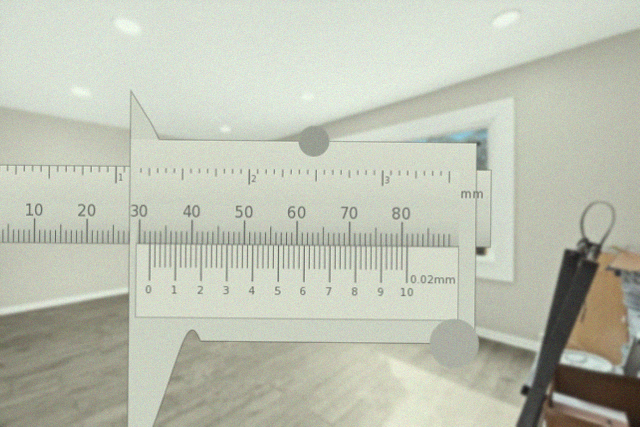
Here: 32.0
